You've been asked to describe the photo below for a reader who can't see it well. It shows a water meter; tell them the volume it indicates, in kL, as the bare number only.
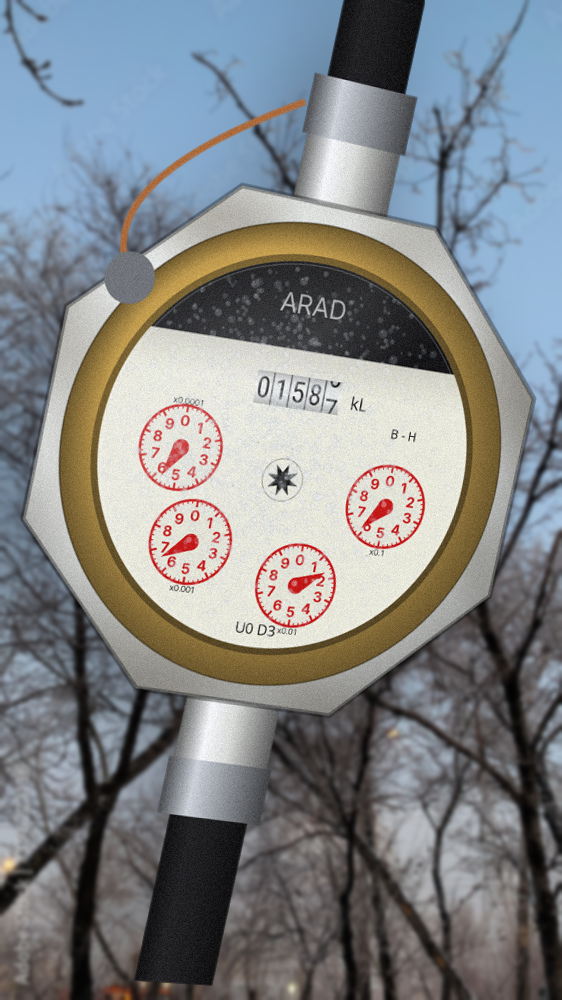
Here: 1586.6165
